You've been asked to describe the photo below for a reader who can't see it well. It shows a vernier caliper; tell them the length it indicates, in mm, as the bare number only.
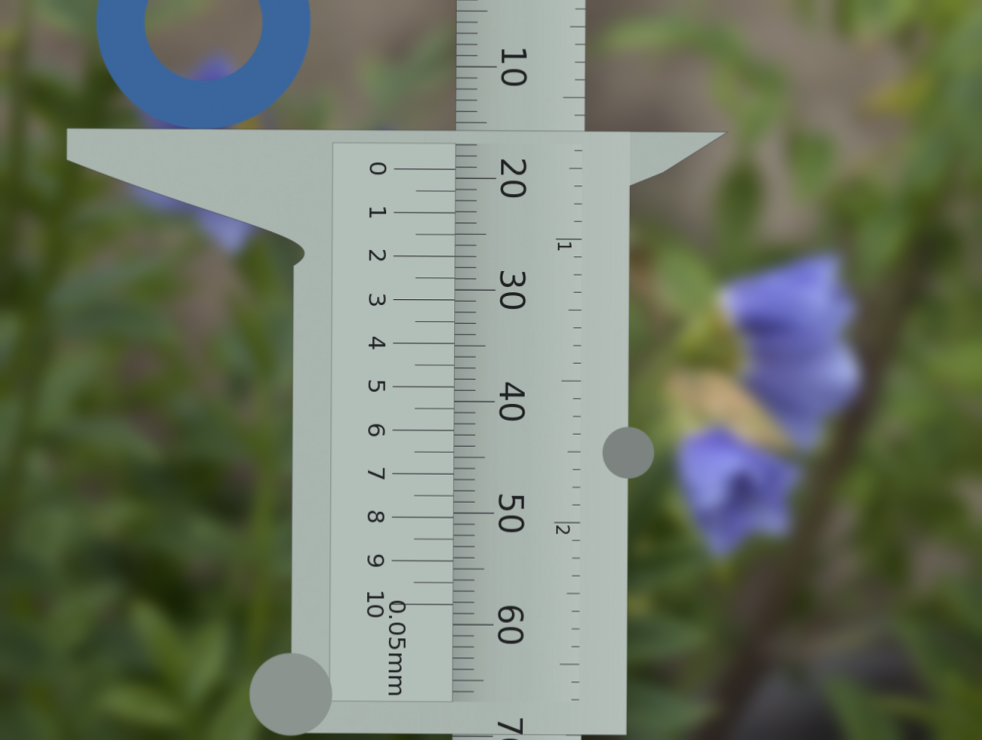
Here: 19.2
